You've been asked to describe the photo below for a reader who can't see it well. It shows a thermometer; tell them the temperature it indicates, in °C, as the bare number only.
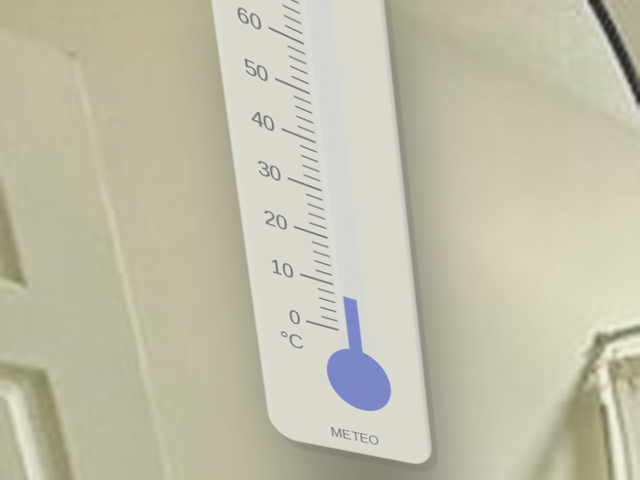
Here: 8
